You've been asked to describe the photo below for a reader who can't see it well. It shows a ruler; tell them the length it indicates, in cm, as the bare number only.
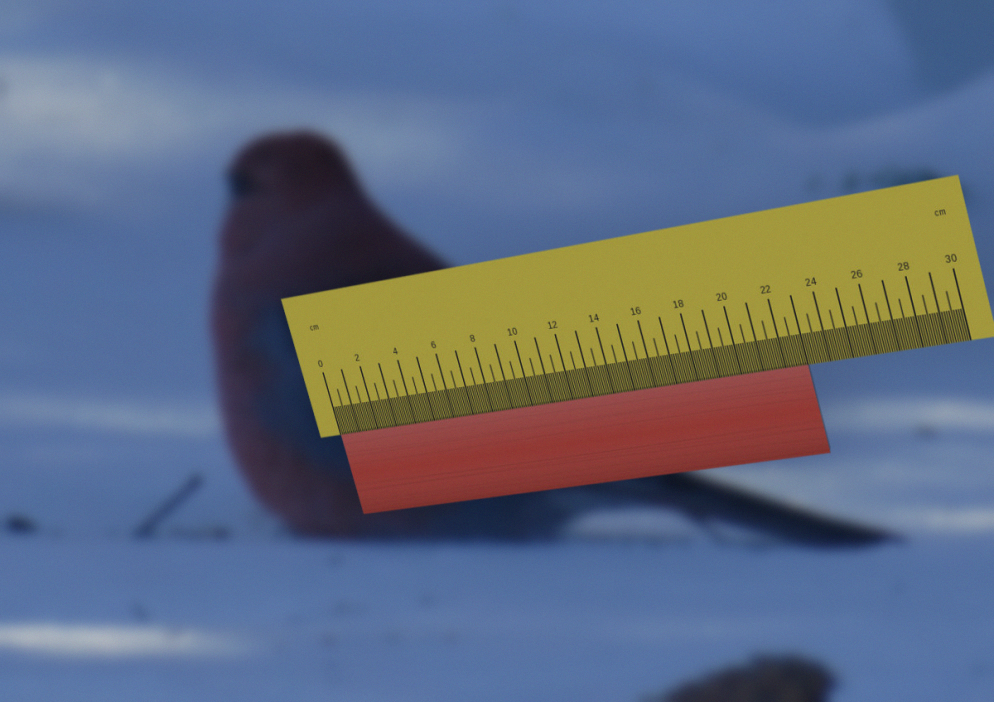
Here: 23
